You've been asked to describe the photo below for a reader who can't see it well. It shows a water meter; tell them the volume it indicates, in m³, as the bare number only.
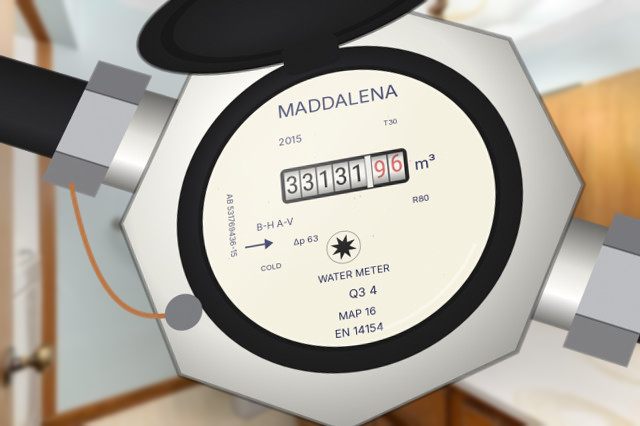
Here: 33131.96
